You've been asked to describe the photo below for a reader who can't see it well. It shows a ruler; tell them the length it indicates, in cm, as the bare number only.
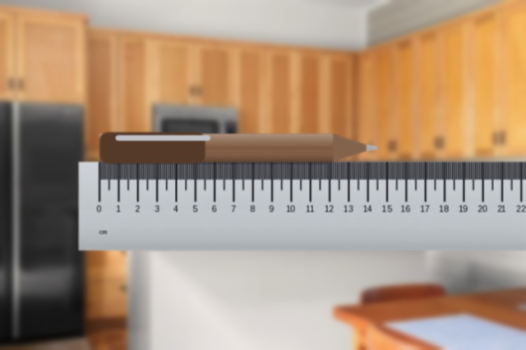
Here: 14.5
